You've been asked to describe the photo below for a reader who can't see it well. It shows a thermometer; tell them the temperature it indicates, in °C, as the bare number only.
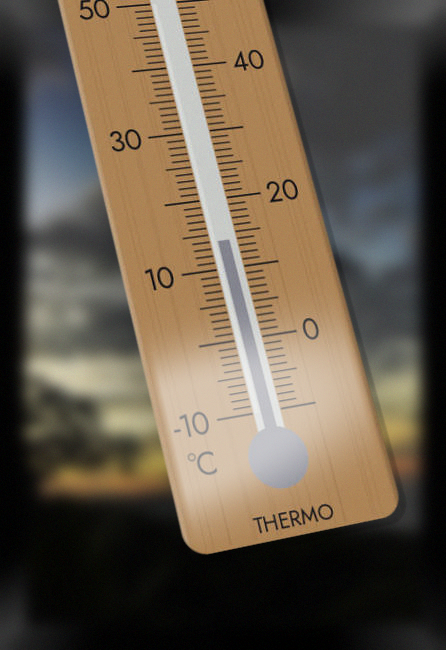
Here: 14
